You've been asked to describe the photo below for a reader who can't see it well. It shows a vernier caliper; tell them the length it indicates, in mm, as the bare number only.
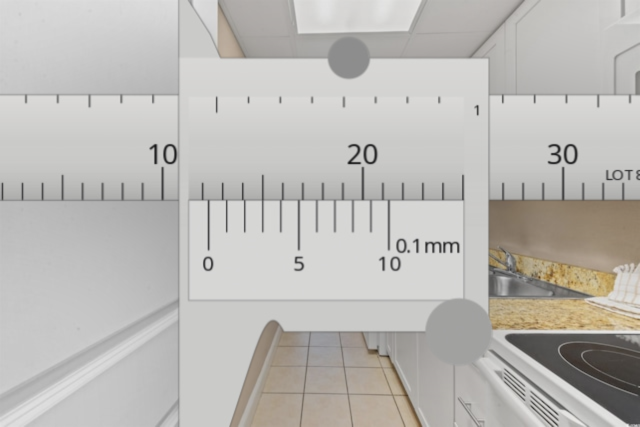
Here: 12.3
